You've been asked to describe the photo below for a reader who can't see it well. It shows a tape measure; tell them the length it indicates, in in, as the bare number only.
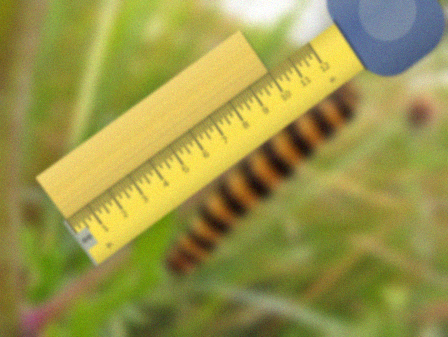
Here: 10
